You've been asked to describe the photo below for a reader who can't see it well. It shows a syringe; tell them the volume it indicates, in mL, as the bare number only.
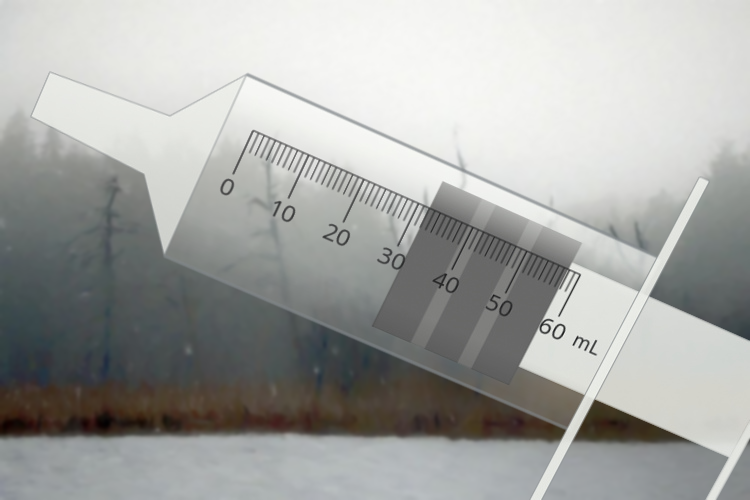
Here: 32
